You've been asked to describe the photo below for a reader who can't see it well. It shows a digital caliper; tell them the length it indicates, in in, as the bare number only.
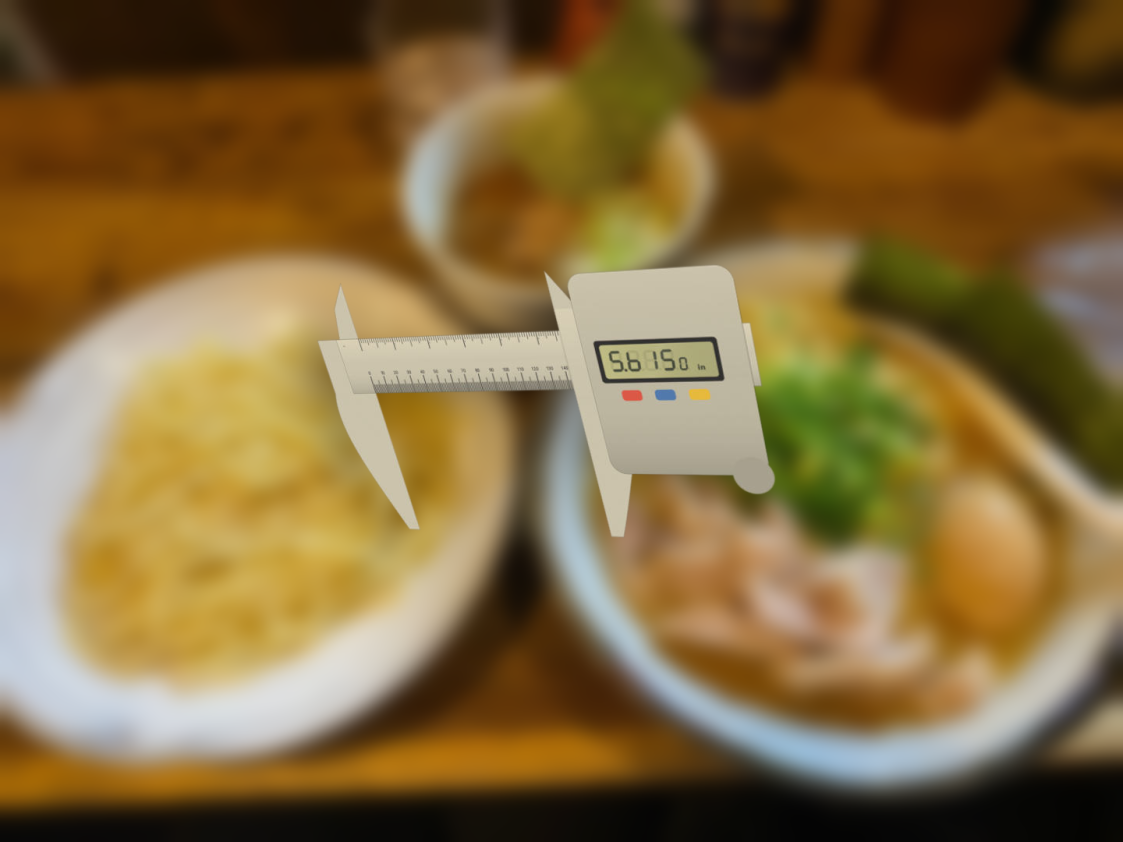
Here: 5.6150
